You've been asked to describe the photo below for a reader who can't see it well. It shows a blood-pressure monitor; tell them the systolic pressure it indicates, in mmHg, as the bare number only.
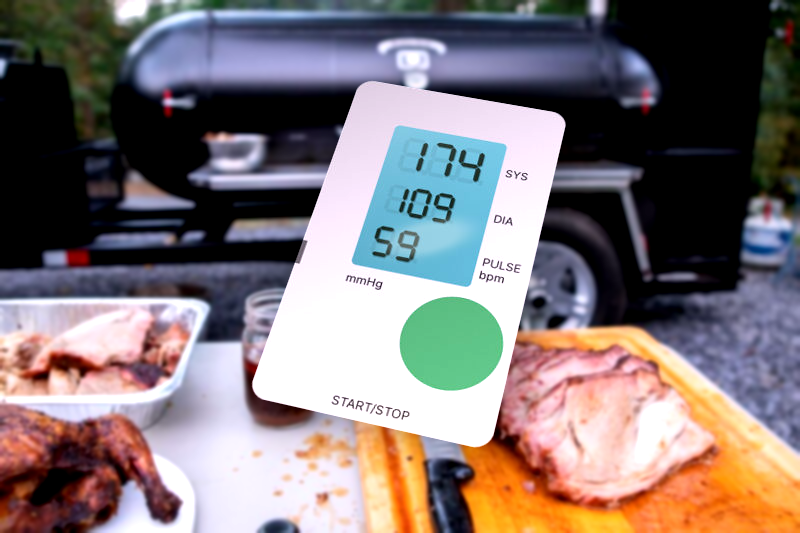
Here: 174
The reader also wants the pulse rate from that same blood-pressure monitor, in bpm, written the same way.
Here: 59
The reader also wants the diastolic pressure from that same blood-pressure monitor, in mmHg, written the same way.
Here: 109
